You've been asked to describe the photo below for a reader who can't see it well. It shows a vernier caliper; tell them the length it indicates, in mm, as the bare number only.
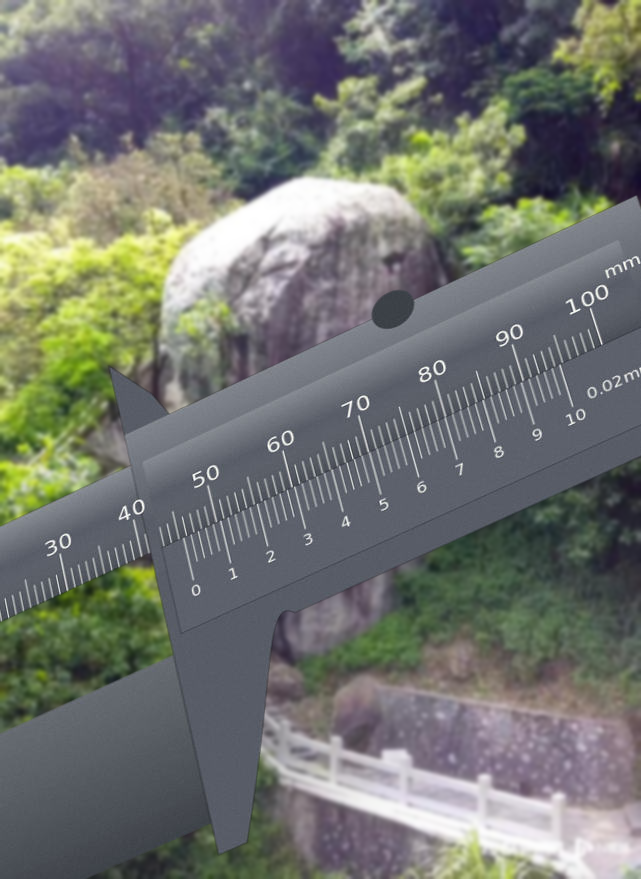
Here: 45.6
